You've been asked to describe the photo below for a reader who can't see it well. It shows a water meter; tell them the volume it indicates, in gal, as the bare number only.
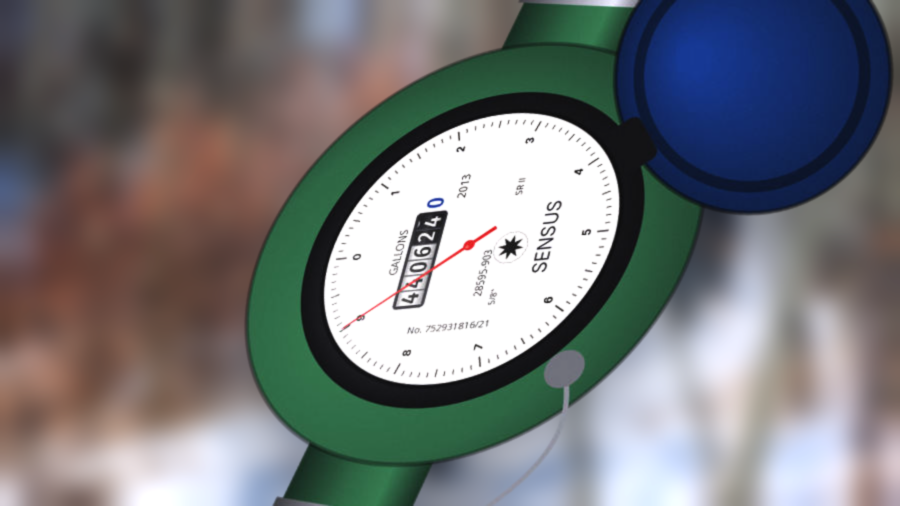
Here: 4406239.0
